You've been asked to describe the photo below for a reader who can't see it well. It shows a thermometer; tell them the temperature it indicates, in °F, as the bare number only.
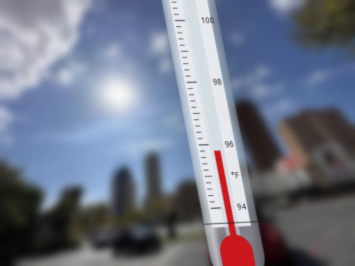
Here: 95.8
